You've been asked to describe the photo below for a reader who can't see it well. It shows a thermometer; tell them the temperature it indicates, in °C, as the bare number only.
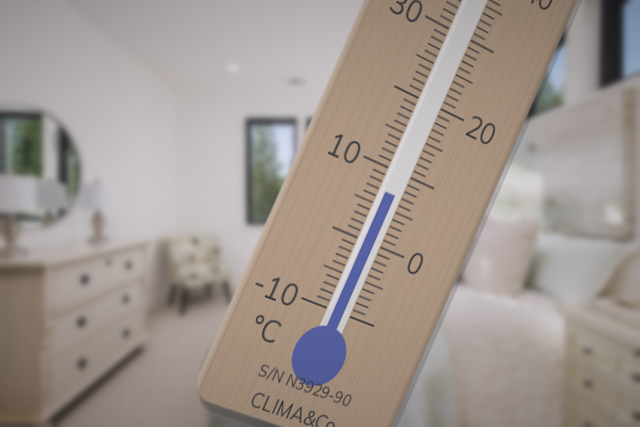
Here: 7
